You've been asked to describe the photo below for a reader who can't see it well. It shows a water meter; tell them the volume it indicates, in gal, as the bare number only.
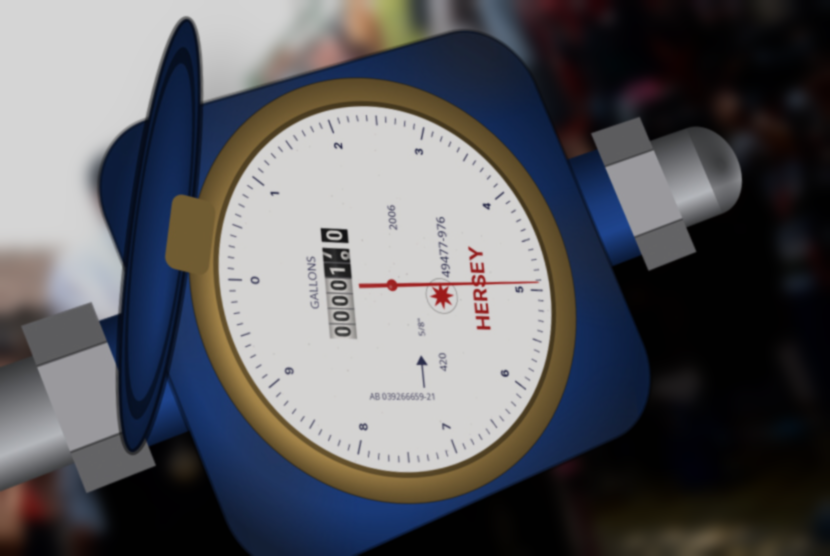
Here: 174.9
